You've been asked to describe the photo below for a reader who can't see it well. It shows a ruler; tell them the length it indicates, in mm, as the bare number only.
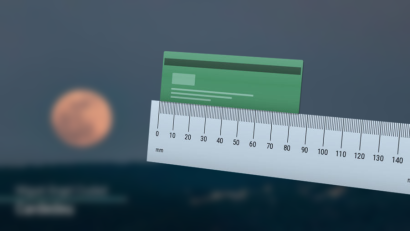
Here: 85
